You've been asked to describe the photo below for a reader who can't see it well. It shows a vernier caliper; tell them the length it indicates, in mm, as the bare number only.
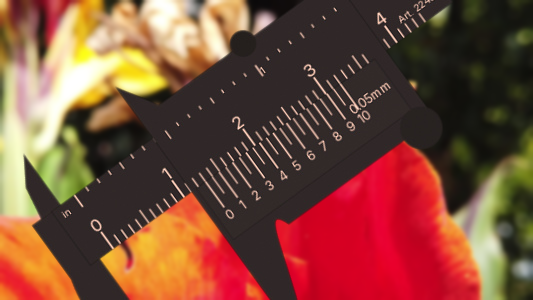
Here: 13.0
